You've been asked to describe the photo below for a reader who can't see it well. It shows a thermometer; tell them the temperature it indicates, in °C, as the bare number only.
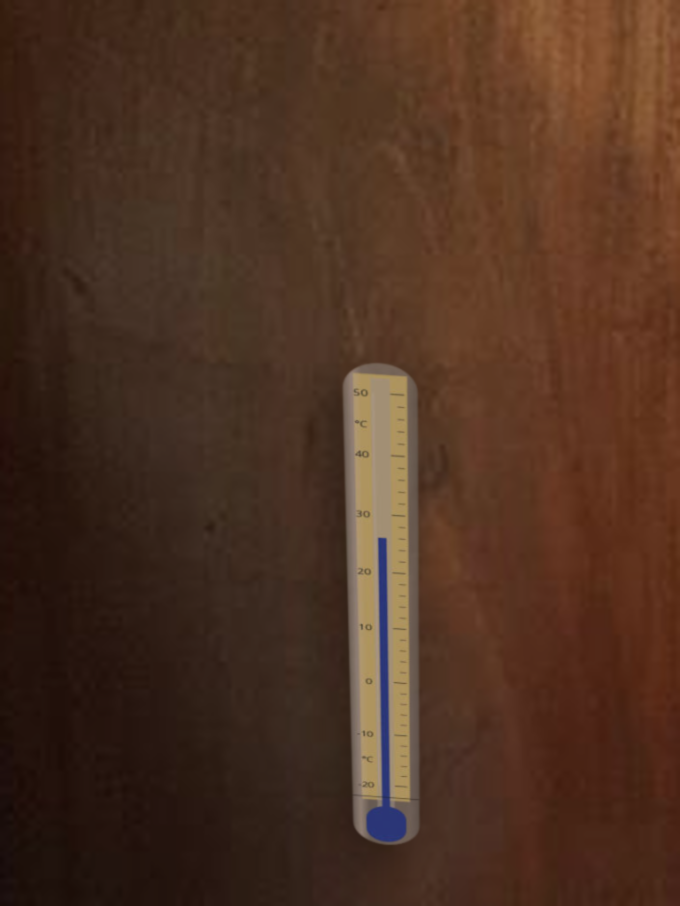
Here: 26
